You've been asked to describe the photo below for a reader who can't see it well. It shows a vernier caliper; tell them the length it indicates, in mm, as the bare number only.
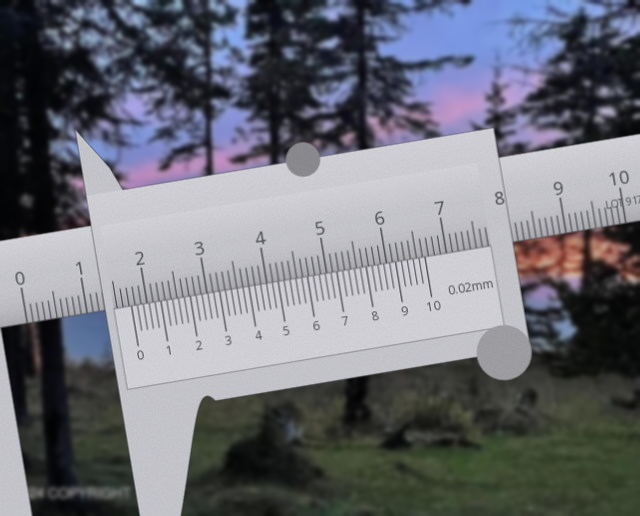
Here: 17.4
